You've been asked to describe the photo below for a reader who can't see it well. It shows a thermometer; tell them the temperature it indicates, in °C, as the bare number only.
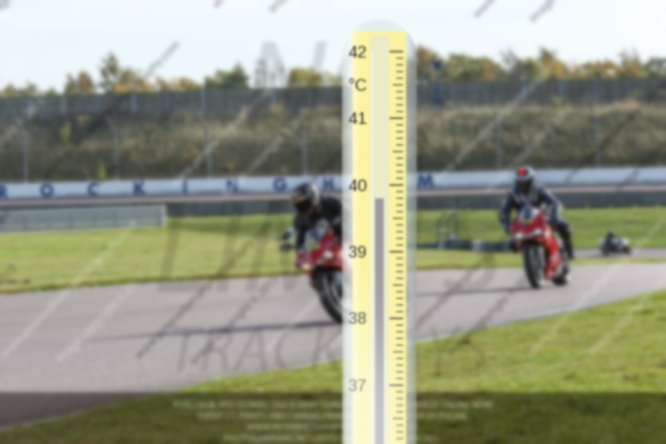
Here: 39.8
